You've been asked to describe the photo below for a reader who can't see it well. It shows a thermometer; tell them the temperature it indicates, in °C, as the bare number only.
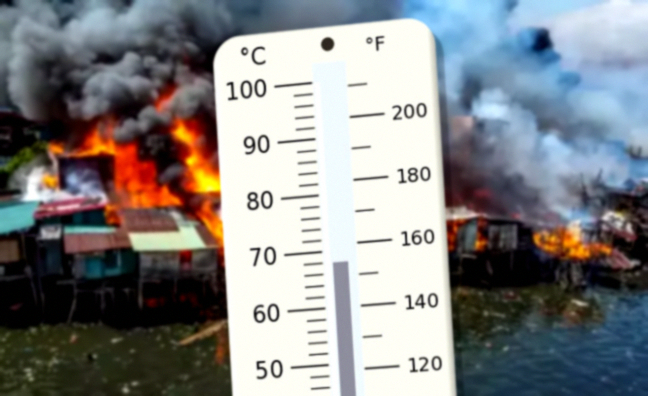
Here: 68
